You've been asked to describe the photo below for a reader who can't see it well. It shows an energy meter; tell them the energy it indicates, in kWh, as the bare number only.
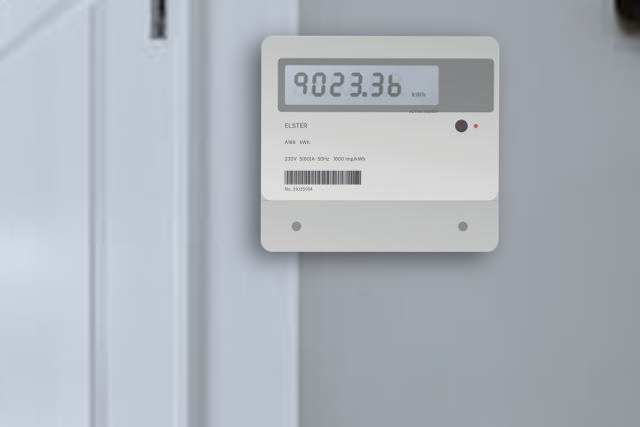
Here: 9023.36
